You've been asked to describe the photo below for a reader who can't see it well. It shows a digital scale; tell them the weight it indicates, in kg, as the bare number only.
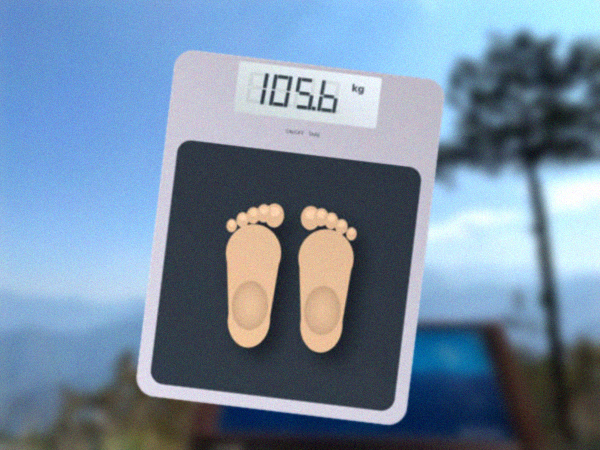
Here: 105.6
